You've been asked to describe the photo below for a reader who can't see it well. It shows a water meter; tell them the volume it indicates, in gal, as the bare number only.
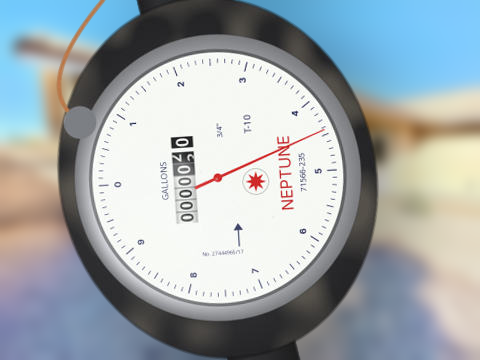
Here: 24.4
